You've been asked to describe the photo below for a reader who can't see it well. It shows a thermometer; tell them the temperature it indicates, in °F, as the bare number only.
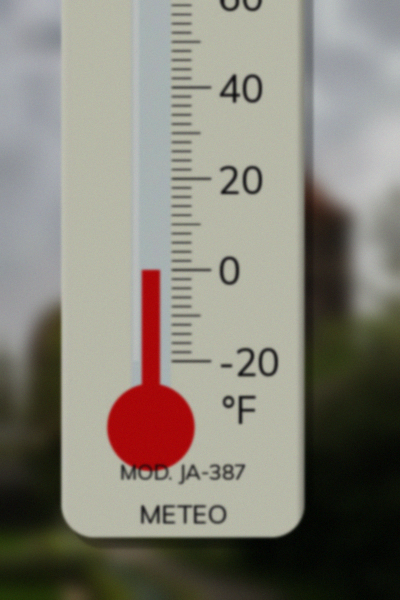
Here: 0
